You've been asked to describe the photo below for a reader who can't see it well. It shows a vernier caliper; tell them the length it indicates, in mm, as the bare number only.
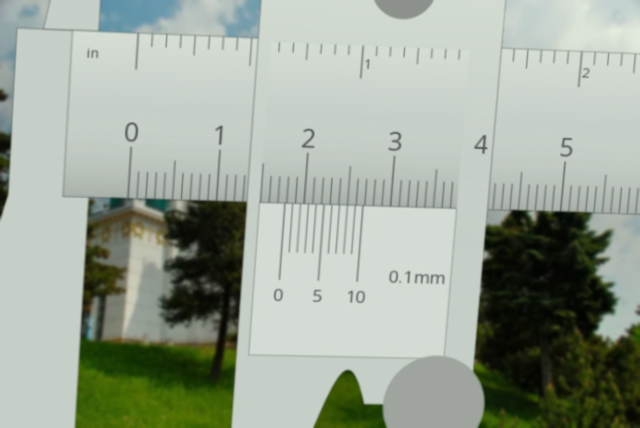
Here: 17.8
